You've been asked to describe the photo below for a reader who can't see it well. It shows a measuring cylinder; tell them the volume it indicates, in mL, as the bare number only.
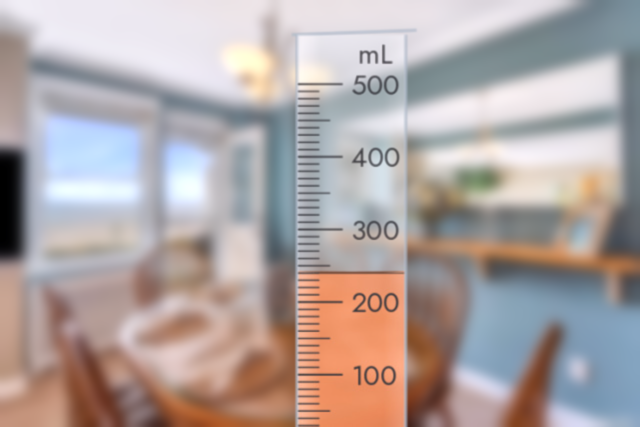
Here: 240
